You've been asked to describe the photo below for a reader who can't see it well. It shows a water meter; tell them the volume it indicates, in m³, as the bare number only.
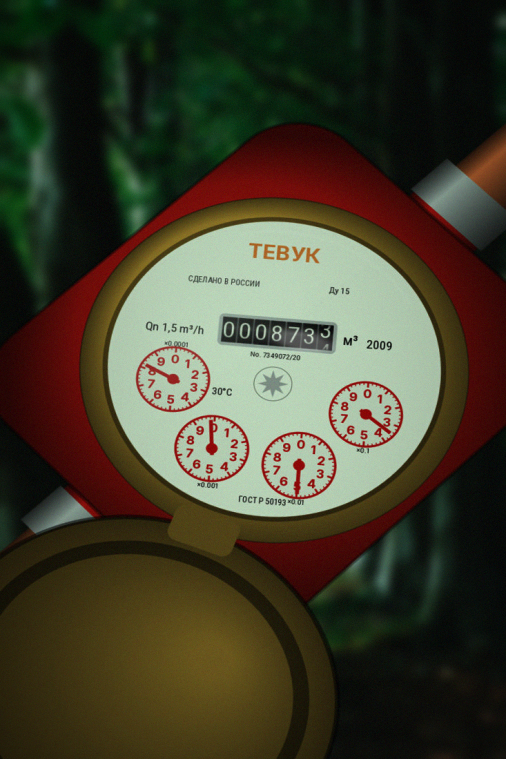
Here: 8733.3498
